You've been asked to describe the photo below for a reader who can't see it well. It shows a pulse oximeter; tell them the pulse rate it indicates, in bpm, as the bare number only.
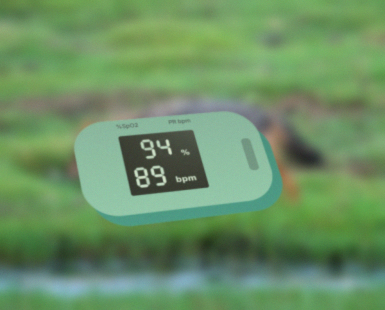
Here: 89
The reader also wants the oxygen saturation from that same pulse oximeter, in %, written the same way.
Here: 94
